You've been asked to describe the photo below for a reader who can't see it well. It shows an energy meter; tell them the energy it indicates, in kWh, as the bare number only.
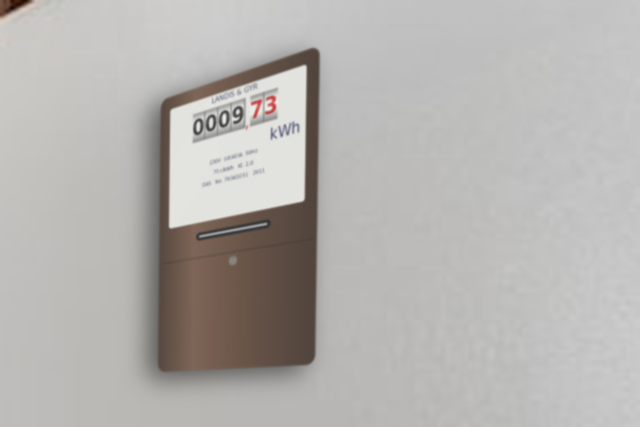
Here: 9.73
